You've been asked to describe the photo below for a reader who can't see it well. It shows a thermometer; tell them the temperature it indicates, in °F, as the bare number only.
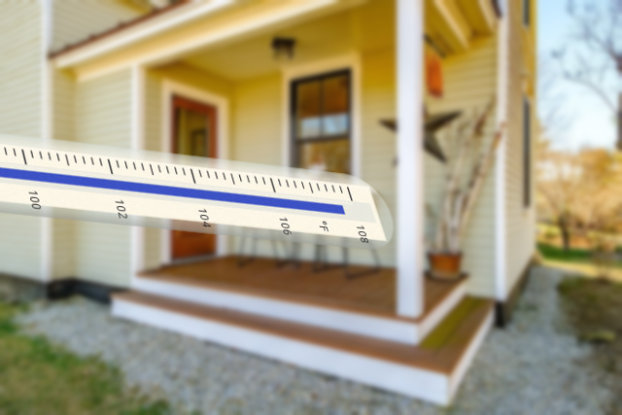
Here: 107.7
